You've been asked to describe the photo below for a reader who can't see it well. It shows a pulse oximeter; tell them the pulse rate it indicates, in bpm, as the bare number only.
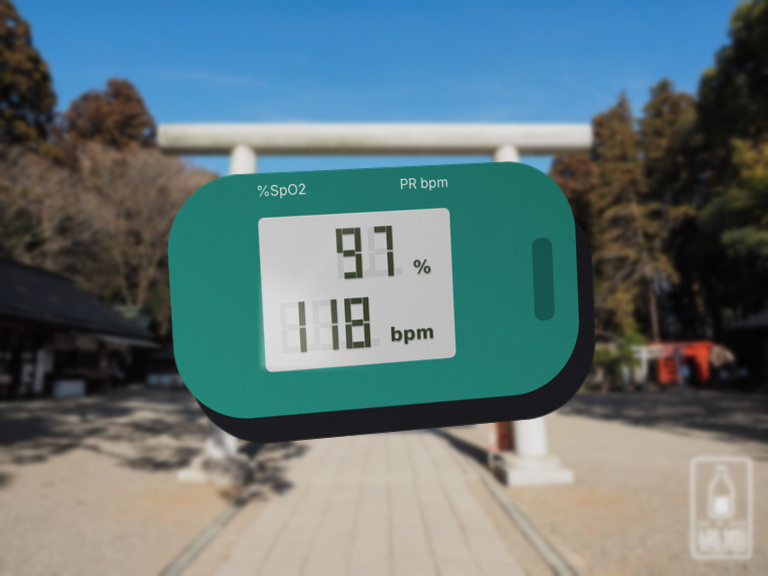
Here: 118
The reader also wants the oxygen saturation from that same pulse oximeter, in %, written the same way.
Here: 97
